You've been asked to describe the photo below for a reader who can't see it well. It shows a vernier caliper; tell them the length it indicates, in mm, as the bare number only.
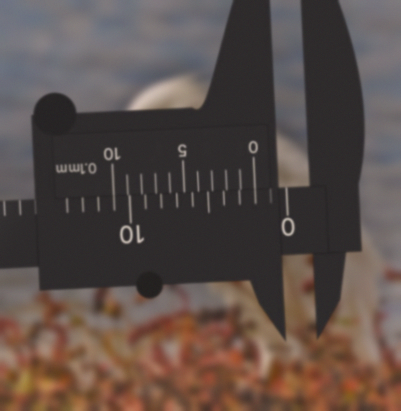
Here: 2.0
